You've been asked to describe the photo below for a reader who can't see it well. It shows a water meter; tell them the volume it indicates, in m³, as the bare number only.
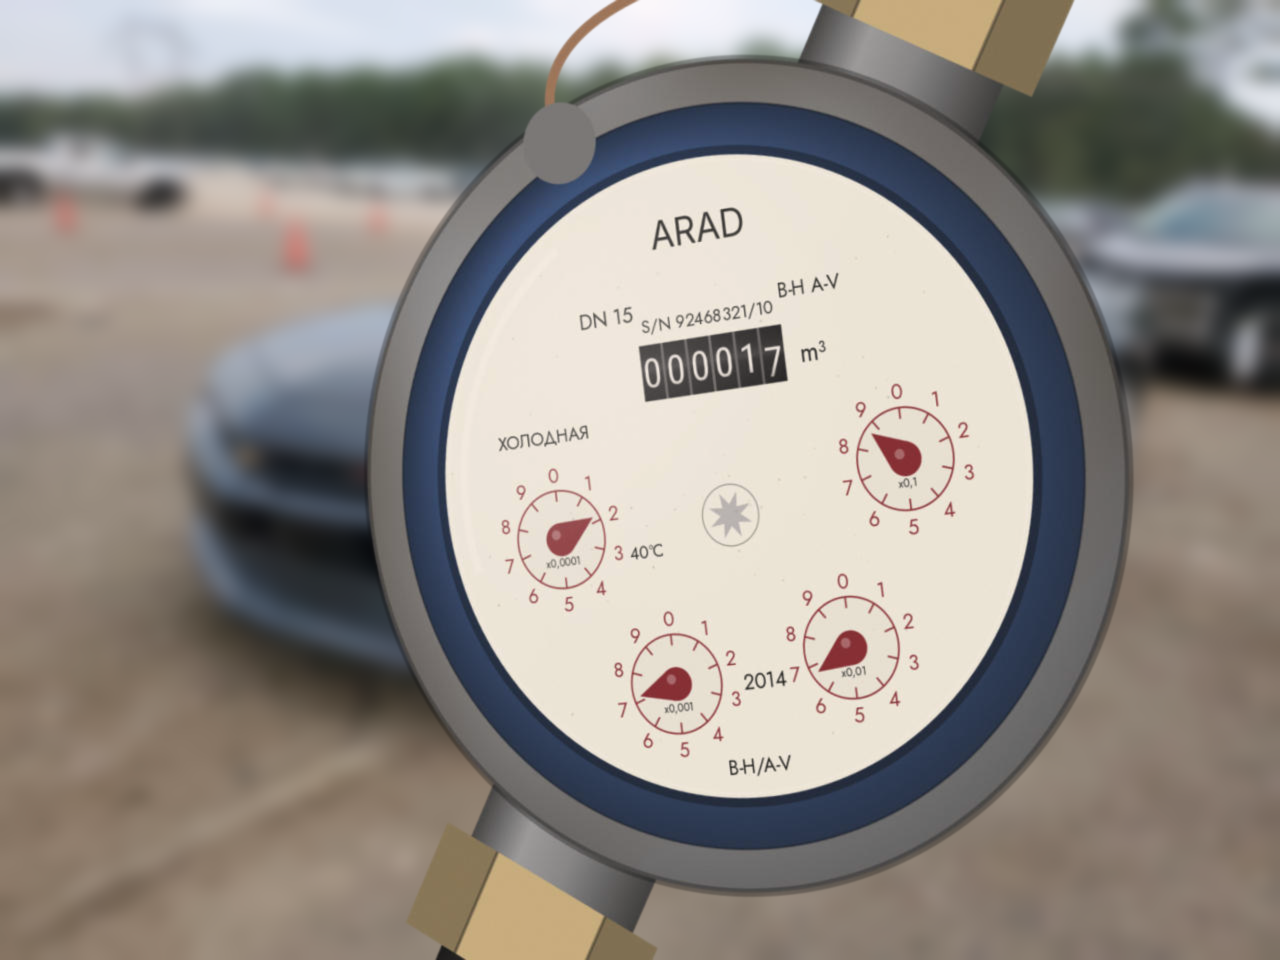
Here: 16.8671
